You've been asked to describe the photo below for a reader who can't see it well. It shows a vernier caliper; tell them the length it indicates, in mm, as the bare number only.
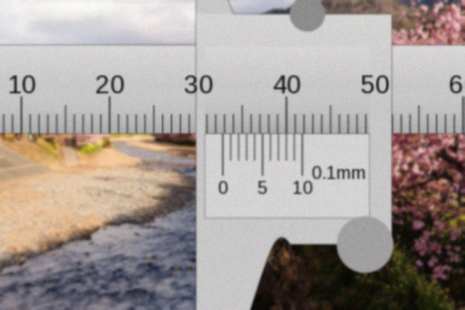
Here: 32.8
